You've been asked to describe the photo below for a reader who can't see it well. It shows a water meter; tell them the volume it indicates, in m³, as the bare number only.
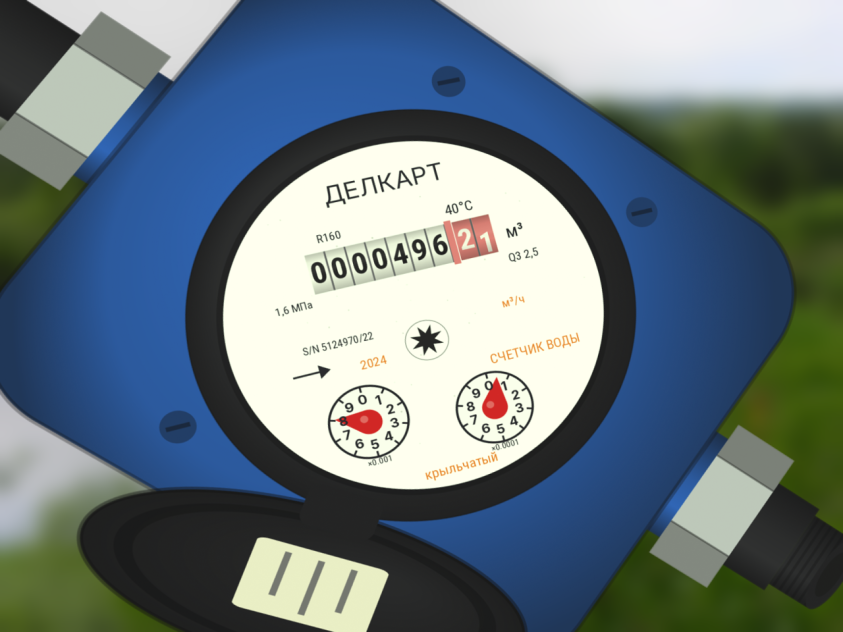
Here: 496.2080
